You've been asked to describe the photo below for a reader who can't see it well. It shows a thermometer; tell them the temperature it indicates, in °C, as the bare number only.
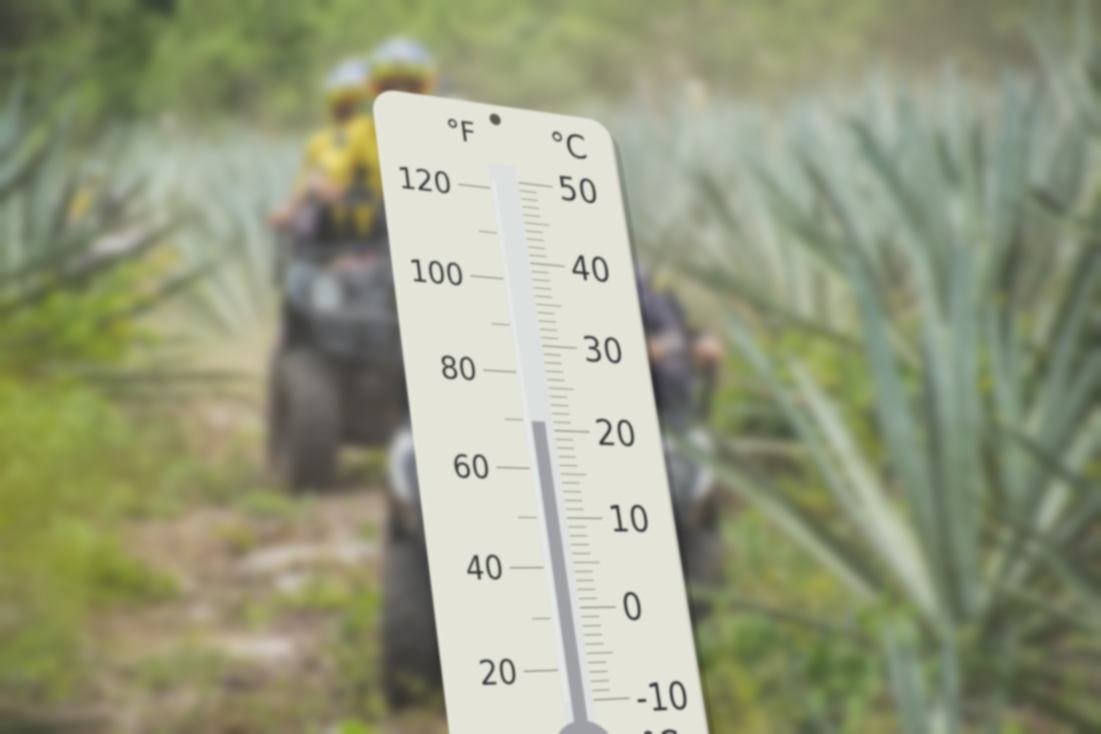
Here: 21
